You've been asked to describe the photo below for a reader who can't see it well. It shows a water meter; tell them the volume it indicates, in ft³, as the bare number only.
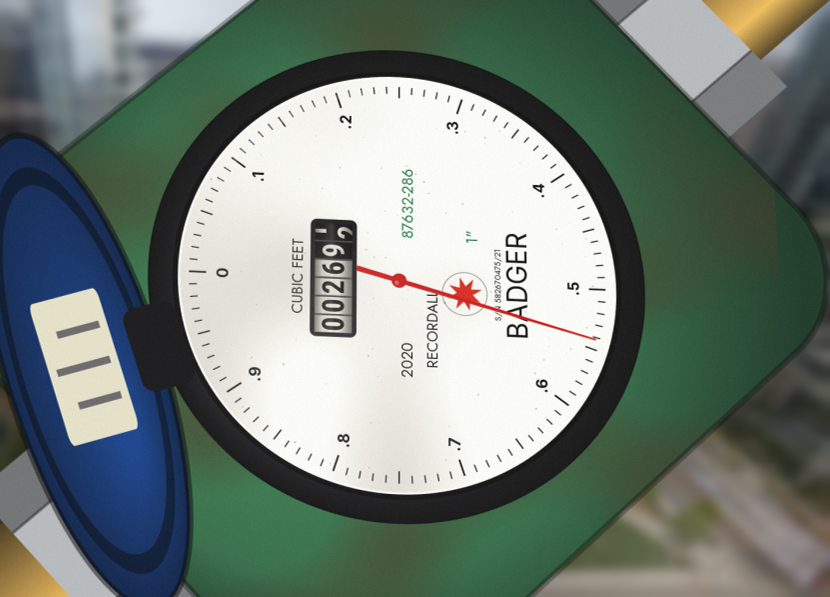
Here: 2691.54
